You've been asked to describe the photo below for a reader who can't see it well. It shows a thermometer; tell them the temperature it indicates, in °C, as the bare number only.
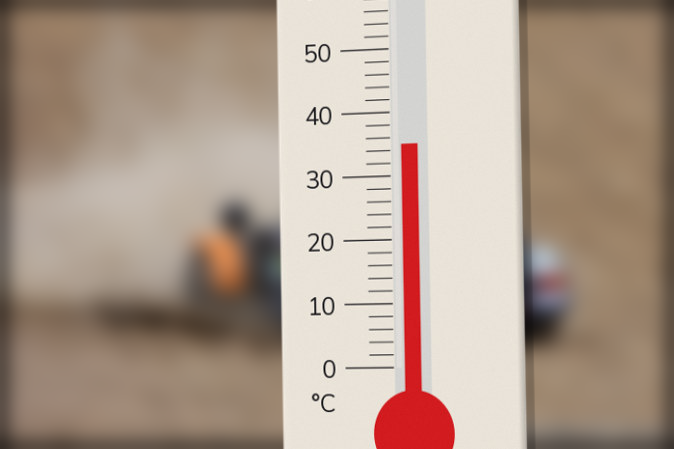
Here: 35
